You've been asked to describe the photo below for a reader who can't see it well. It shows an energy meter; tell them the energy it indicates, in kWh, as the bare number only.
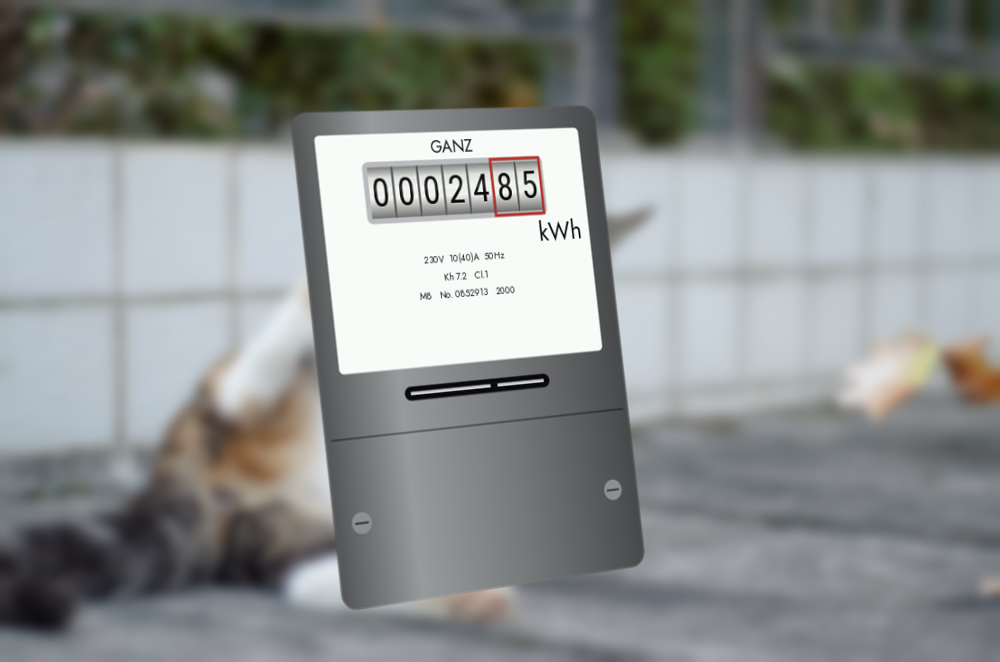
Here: 24.85
